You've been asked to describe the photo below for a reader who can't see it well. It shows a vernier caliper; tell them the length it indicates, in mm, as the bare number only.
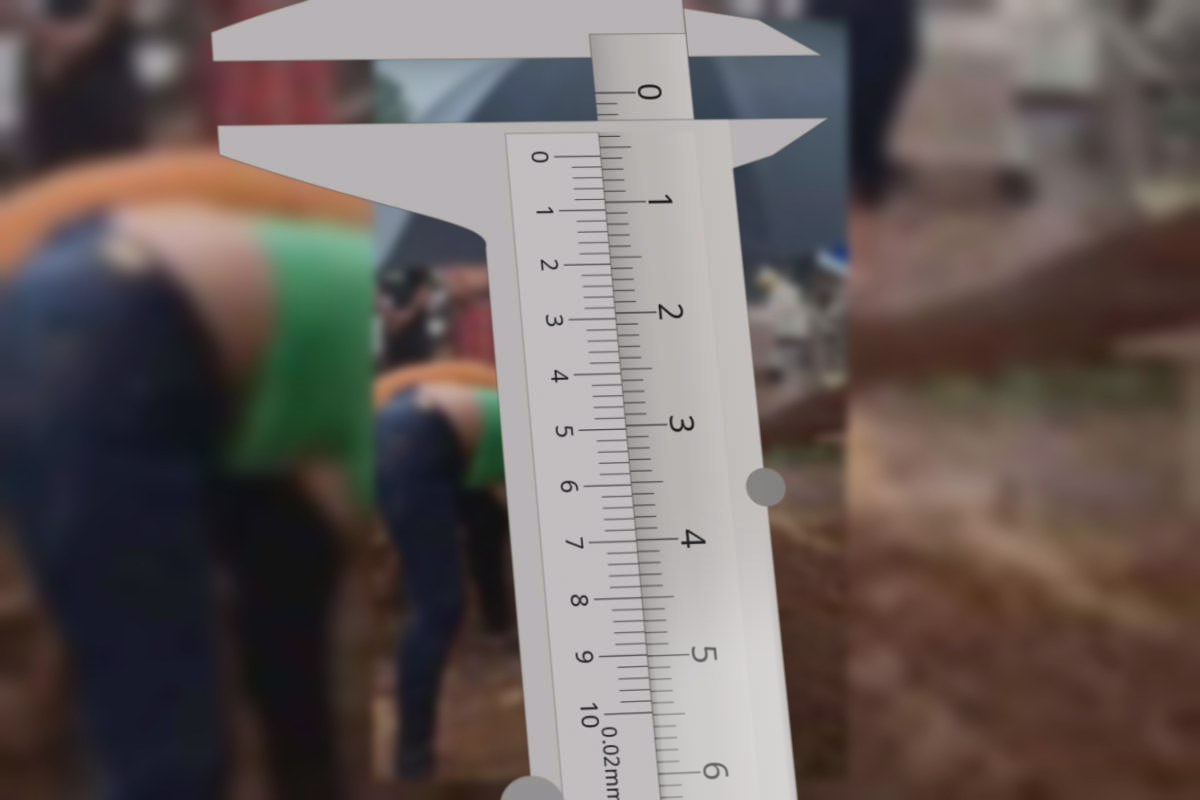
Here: 5.8
